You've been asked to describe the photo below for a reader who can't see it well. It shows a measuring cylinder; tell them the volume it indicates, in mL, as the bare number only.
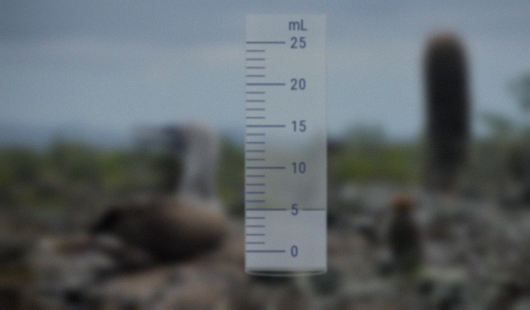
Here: 5
